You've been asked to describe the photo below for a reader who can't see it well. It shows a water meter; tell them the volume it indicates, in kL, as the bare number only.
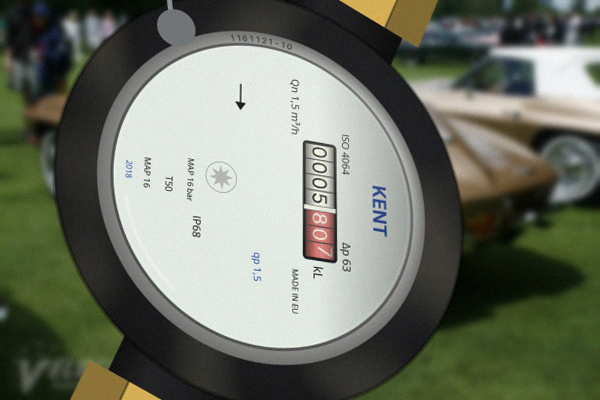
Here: 5.807
